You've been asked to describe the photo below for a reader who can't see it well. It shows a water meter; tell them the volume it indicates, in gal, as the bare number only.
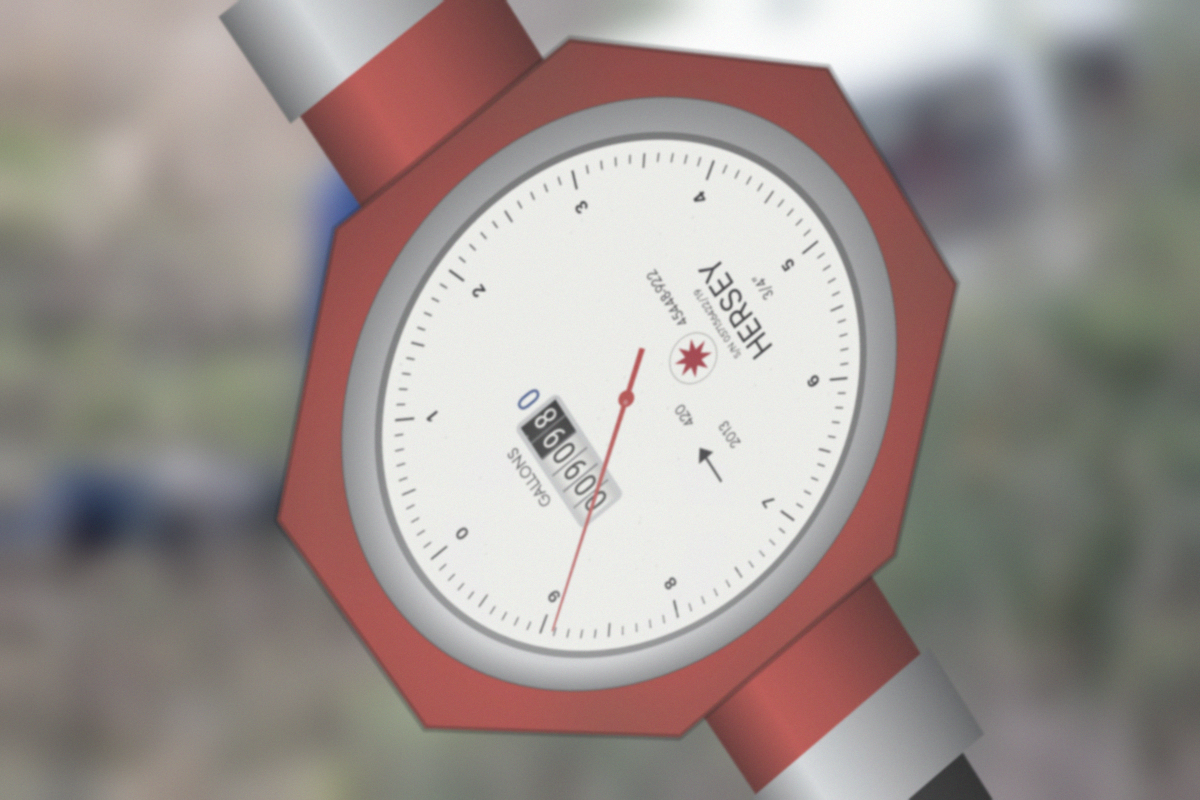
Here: 90978.9
